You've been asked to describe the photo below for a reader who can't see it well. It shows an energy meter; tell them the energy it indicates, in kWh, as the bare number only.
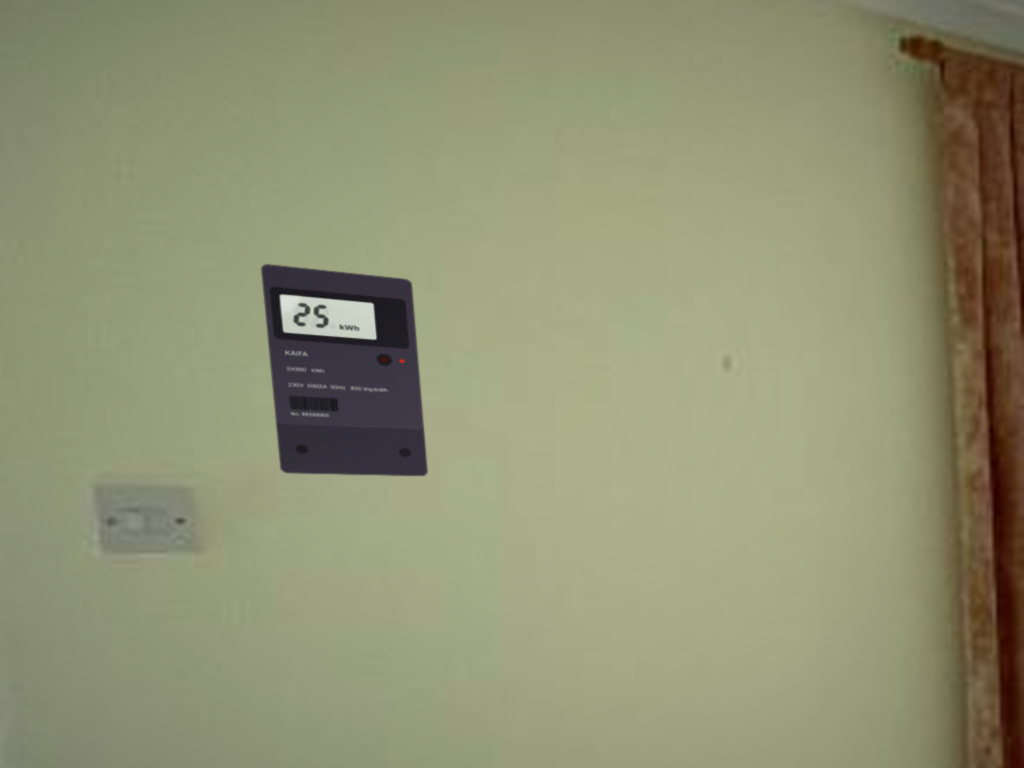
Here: 25
